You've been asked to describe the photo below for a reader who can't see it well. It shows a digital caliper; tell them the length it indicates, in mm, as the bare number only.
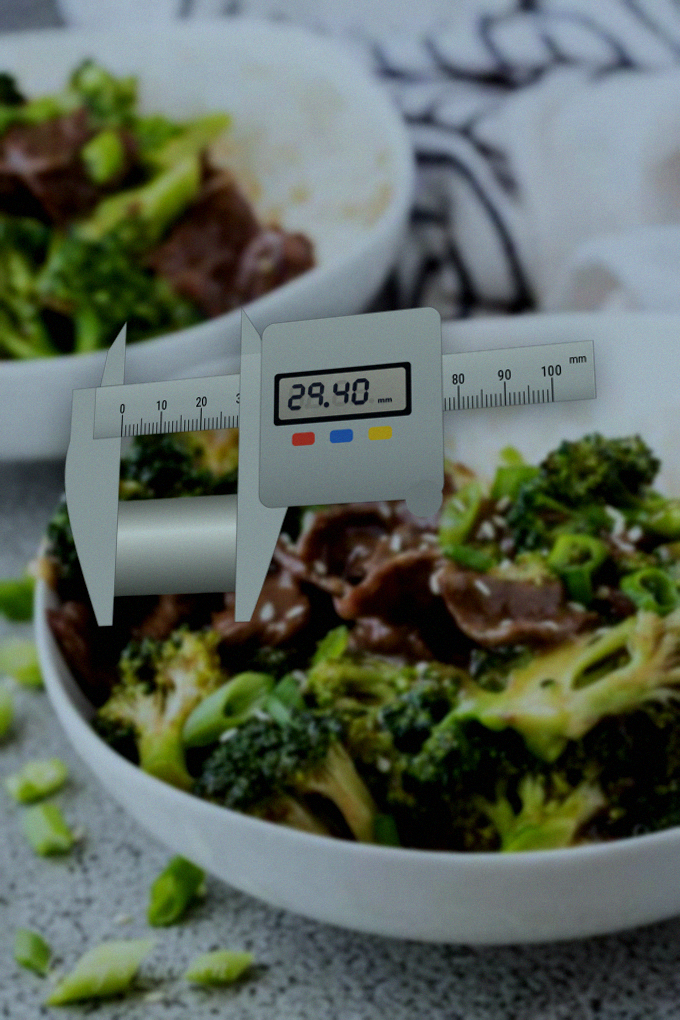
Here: 29.40
